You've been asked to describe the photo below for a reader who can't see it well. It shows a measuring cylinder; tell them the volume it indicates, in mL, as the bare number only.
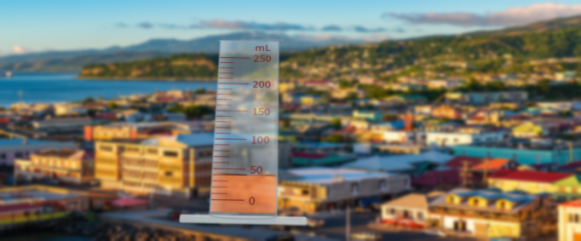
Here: 40
